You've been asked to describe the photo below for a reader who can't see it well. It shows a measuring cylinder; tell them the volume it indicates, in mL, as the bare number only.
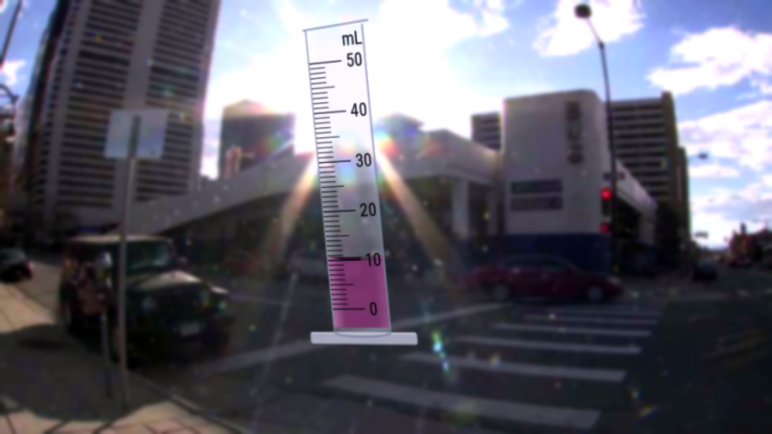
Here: 10
